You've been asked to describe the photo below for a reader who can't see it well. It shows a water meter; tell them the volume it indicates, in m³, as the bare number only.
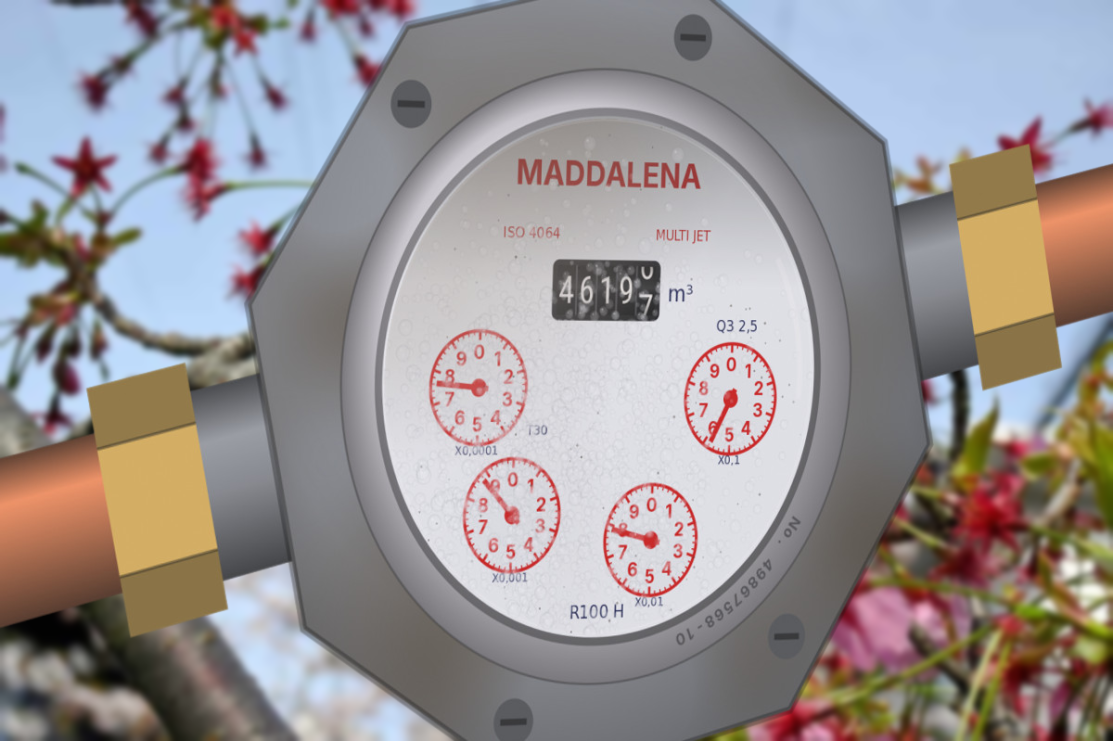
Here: 46196.5787
